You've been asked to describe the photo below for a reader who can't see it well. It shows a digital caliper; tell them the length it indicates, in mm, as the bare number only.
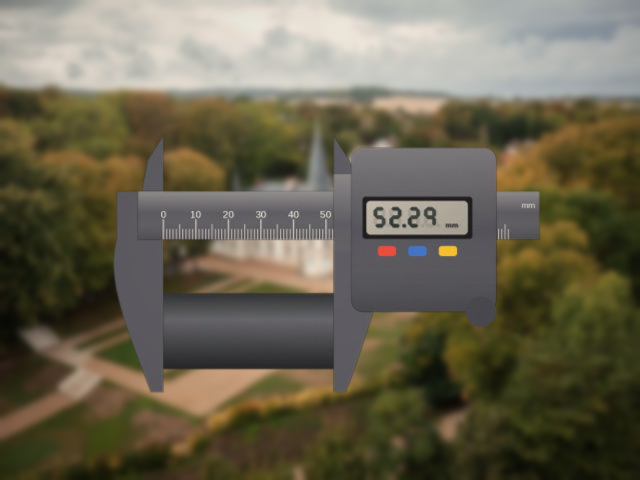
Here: 52.29
